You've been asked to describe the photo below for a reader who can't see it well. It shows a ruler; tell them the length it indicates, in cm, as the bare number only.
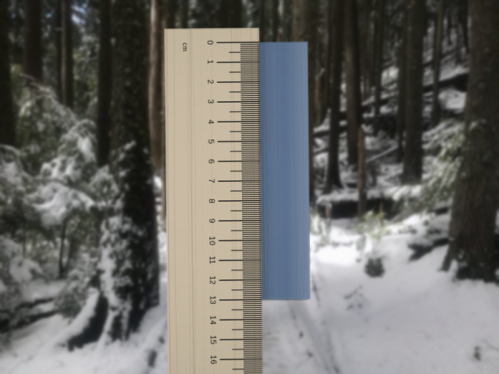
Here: 13
